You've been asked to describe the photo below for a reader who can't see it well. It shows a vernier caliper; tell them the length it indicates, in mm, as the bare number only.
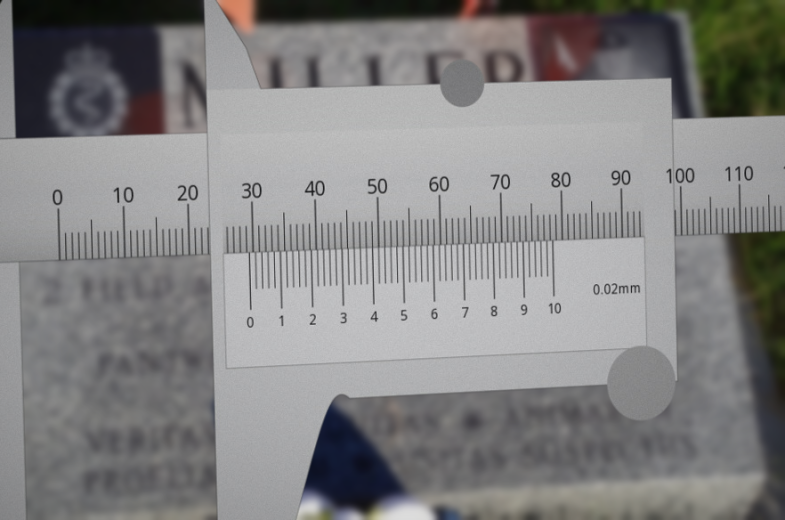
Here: 29.4
